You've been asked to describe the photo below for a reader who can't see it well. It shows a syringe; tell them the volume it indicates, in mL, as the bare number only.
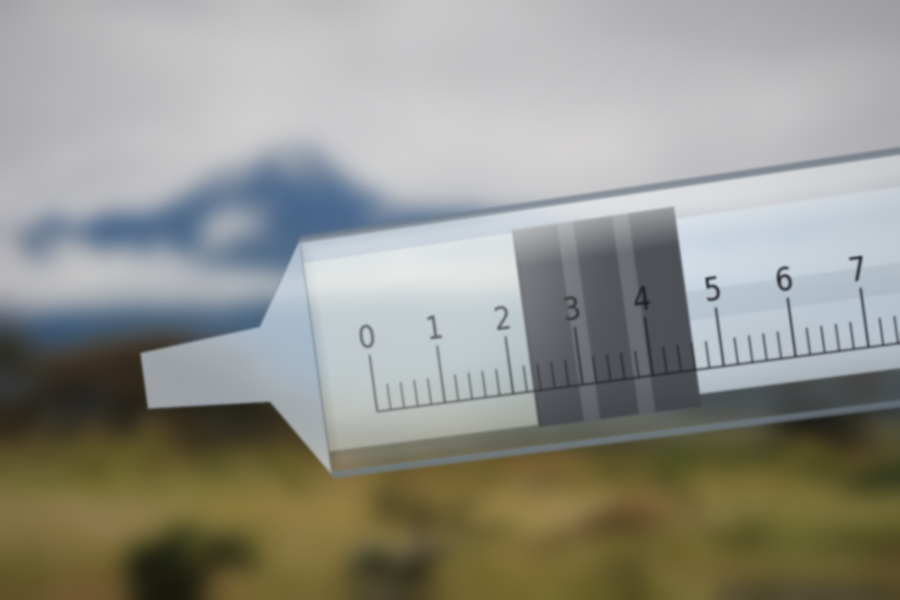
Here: 2.3
